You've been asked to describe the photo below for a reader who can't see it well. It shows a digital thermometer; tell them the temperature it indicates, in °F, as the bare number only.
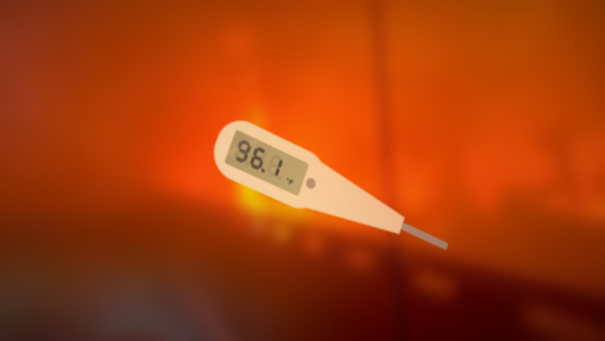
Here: 96.1
